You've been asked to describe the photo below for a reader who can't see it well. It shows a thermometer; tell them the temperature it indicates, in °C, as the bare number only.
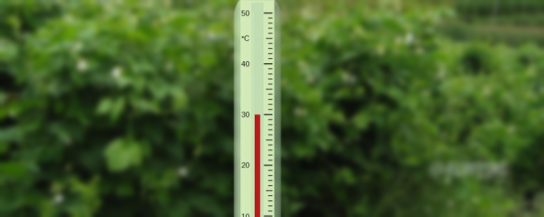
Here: 30
